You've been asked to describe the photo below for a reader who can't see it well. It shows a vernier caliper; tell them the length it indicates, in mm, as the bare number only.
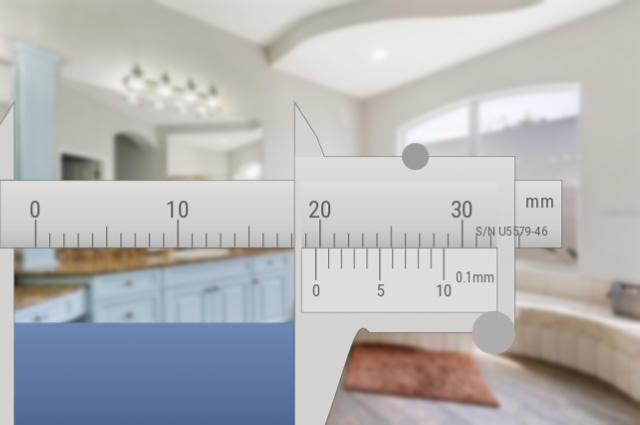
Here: 19.7
